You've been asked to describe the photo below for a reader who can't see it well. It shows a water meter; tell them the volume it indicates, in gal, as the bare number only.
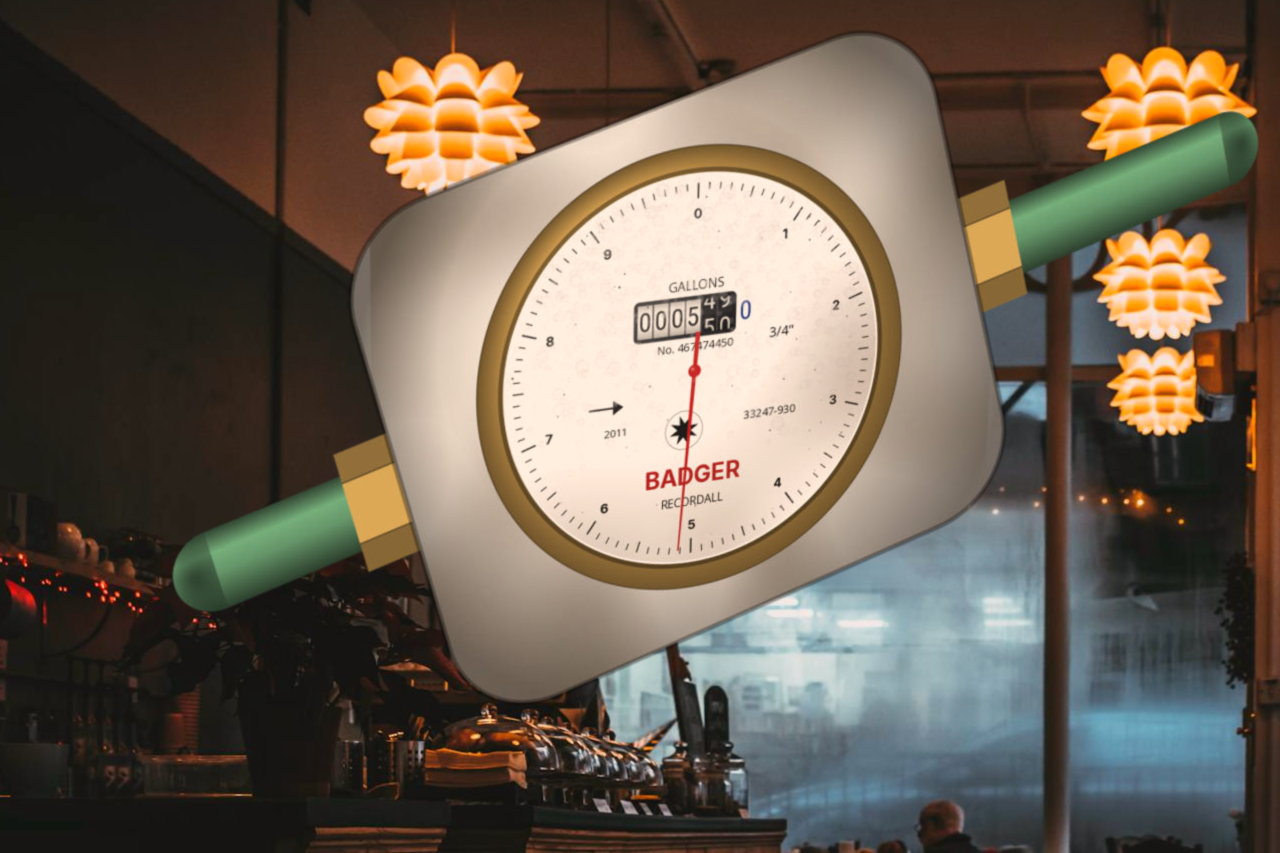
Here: 5495.1
